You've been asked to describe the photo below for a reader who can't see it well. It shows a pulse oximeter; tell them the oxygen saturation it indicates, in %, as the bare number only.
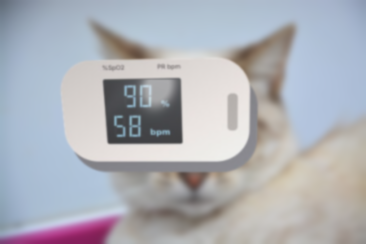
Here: 90
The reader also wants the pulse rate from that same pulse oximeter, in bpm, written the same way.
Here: 58
